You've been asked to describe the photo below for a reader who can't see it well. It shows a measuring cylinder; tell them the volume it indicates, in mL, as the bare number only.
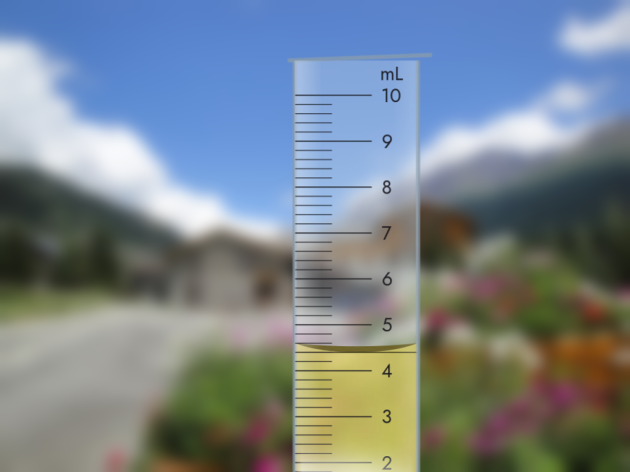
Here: 4.4
